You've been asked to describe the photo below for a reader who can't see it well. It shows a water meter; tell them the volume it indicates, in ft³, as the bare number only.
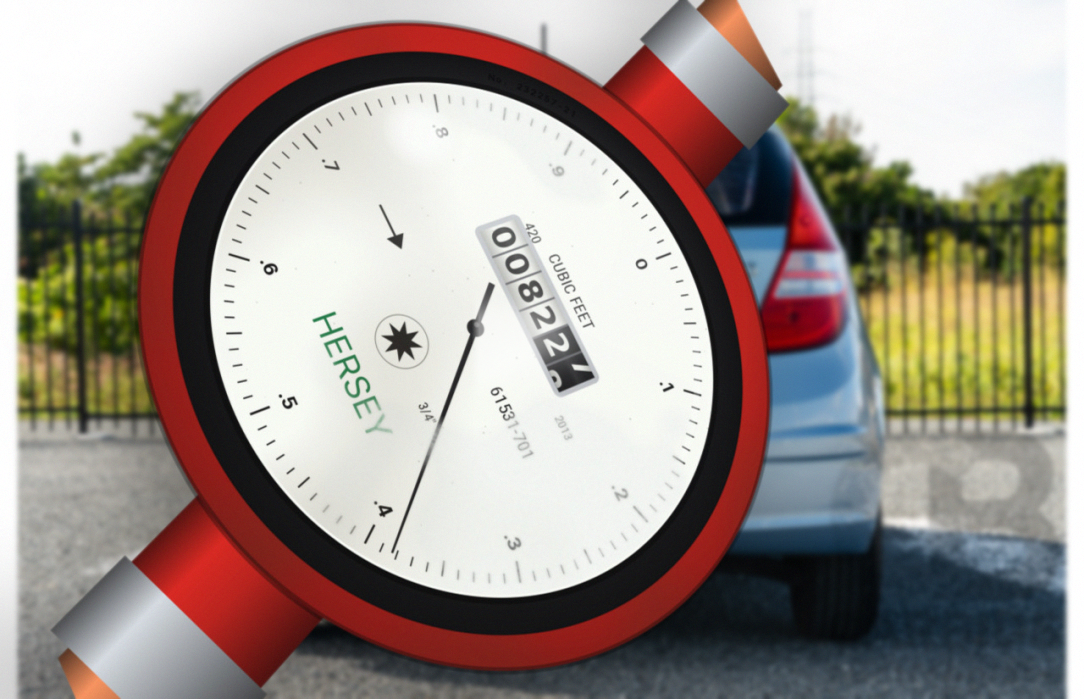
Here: 8227.38
